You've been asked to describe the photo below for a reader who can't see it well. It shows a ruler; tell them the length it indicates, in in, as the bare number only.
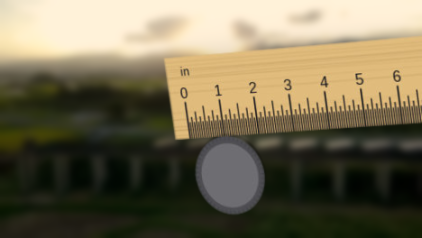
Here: 2
